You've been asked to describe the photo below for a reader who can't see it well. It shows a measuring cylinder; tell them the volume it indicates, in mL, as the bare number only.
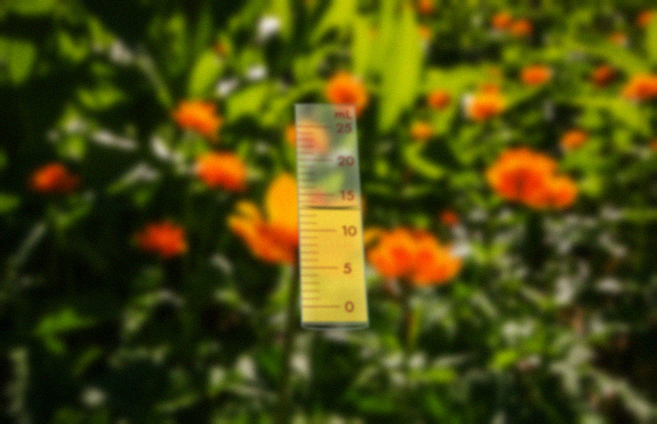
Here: 13
